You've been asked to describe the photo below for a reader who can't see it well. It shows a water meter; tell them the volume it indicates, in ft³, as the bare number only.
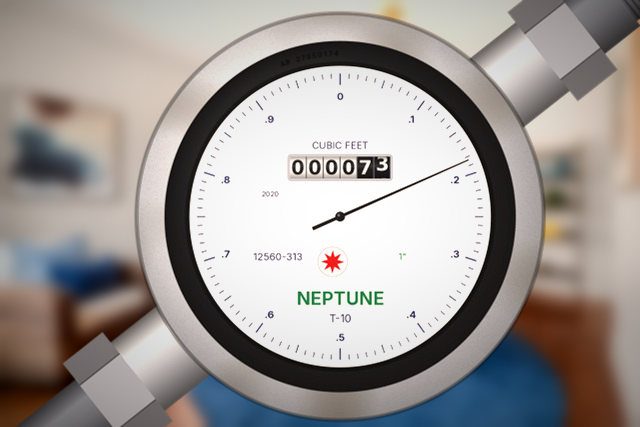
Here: 73.18
